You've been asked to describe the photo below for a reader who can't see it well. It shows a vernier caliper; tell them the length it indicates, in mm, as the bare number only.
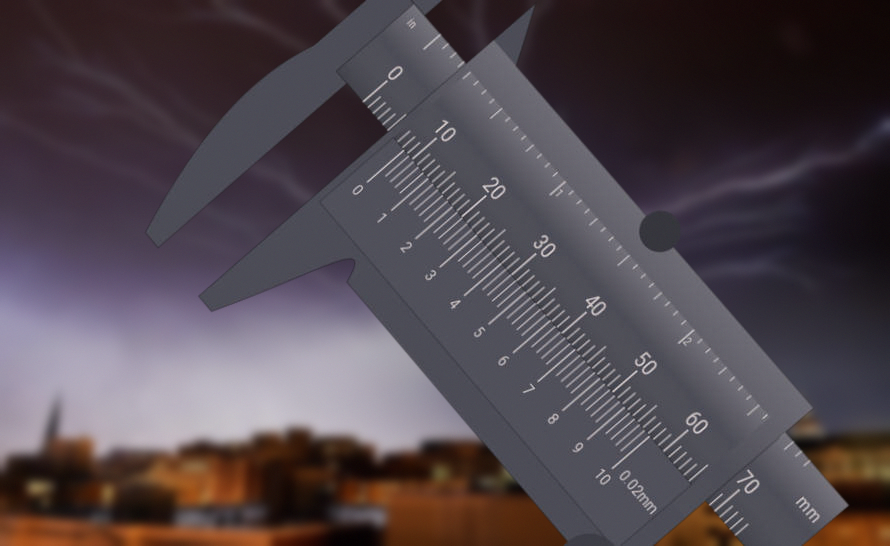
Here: 8.4
